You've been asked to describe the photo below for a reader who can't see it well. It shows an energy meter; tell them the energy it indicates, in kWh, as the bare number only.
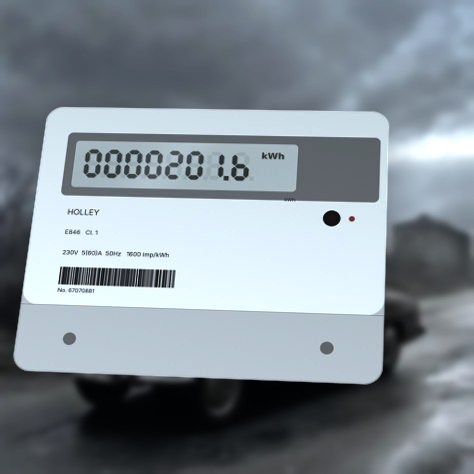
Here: 201.6
